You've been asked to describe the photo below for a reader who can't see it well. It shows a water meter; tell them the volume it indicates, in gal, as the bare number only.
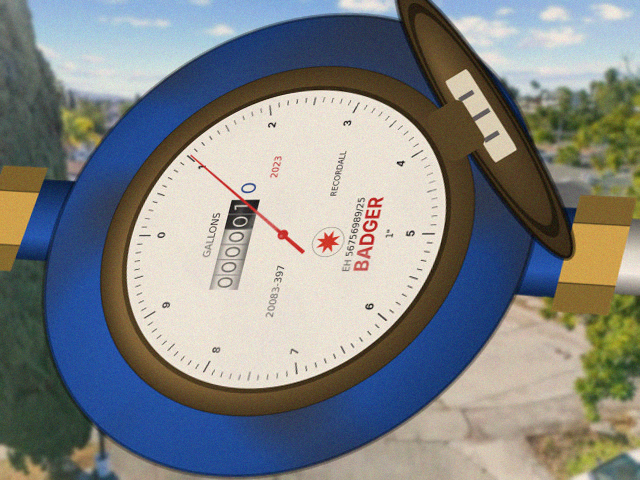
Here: 11.0
